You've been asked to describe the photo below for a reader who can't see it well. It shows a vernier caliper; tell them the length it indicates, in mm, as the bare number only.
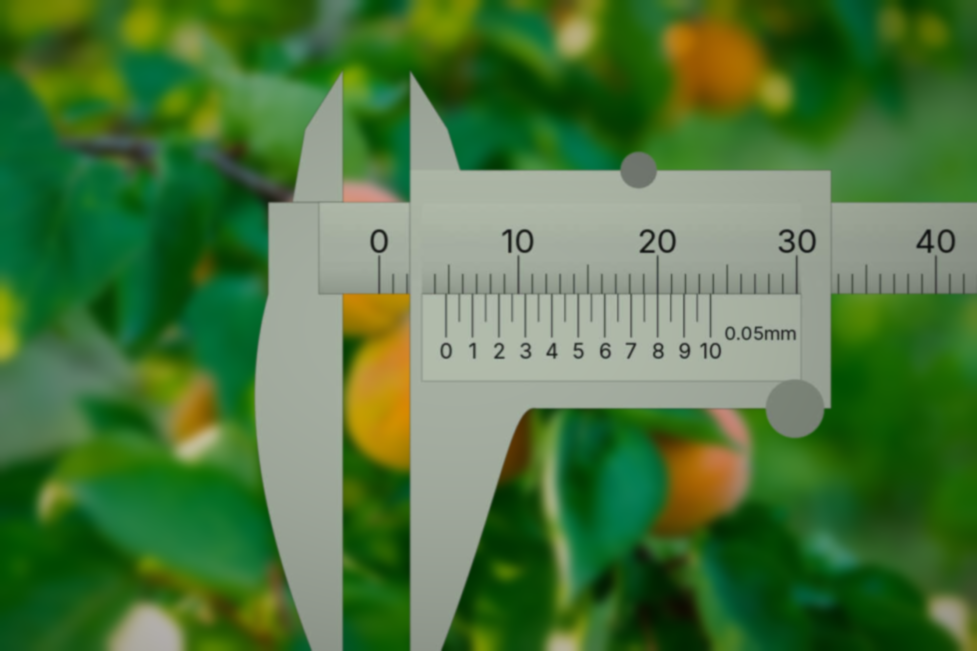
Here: 4.8
